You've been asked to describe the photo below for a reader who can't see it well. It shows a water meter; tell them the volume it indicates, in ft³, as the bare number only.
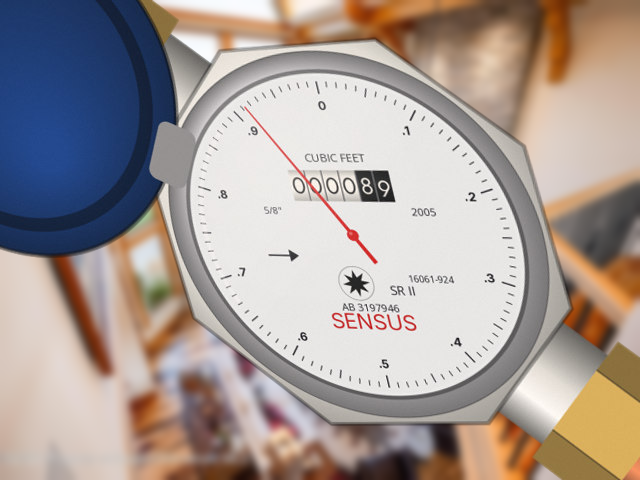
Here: 88.91
